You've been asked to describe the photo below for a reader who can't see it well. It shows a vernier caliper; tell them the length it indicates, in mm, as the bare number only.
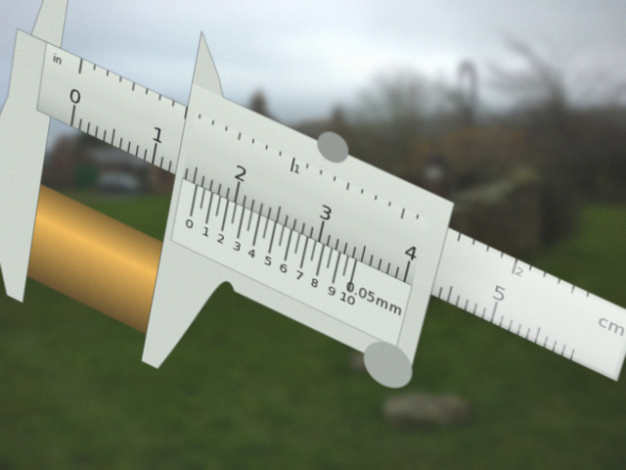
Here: 15.4
